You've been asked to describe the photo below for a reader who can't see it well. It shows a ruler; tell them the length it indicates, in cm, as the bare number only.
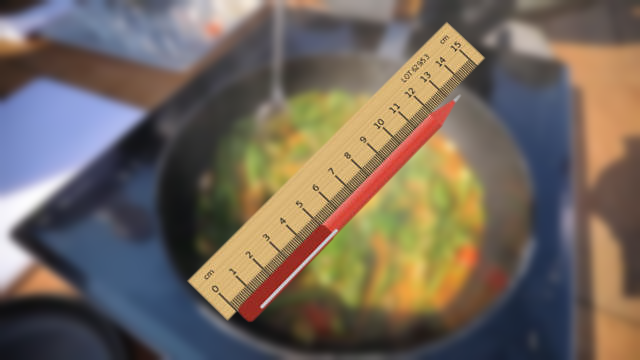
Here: 13.5
